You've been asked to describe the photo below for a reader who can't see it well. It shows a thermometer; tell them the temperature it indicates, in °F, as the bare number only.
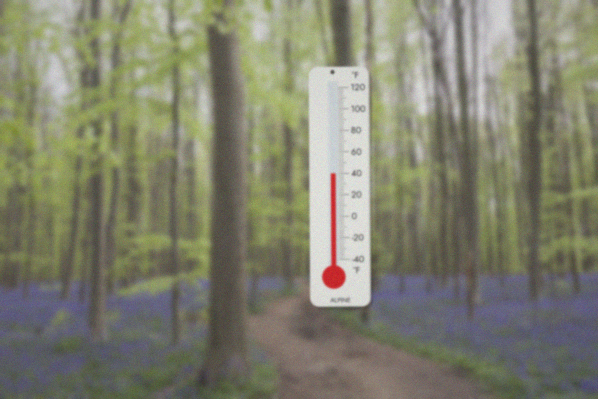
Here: 40
